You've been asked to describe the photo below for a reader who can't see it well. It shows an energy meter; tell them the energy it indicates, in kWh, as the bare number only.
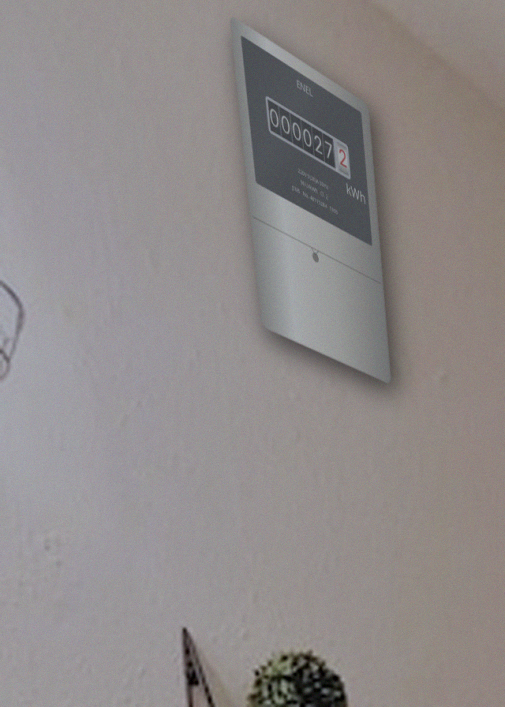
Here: 27.2
